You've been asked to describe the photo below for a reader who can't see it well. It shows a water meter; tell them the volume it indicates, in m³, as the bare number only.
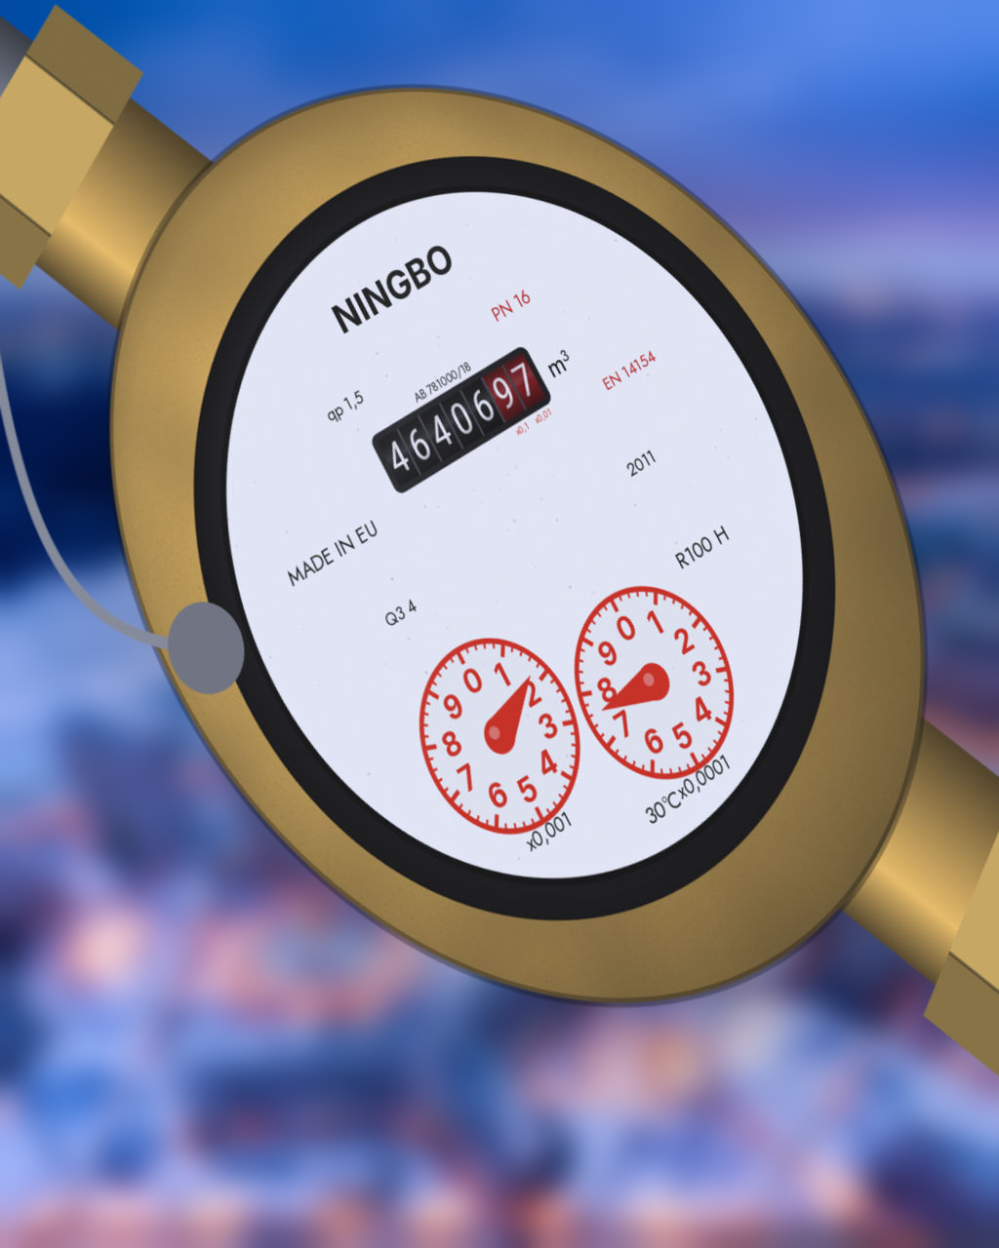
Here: 46406.9717
